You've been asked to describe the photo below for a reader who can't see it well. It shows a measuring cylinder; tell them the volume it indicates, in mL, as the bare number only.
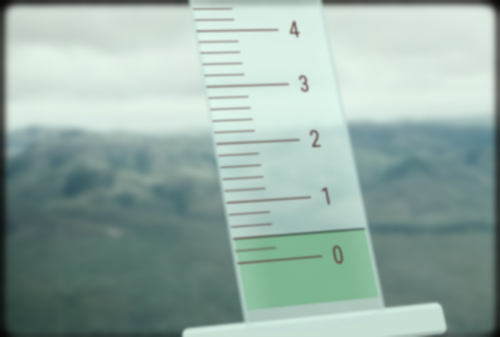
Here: 0.4
